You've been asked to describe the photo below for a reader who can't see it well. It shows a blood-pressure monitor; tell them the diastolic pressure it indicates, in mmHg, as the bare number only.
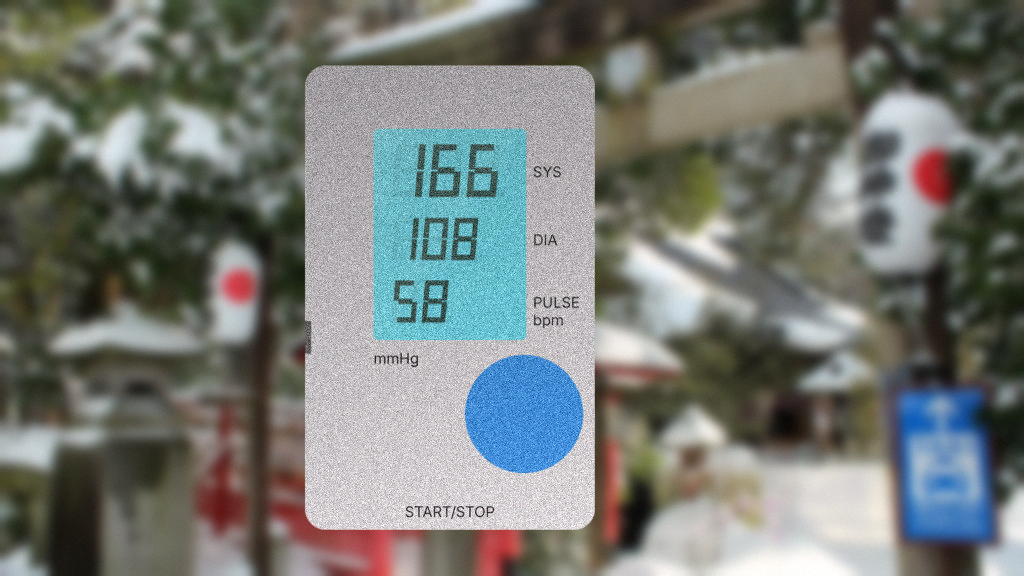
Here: 108
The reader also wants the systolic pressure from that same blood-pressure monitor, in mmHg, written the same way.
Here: 166
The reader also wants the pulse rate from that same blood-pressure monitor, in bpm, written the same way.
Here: 58
